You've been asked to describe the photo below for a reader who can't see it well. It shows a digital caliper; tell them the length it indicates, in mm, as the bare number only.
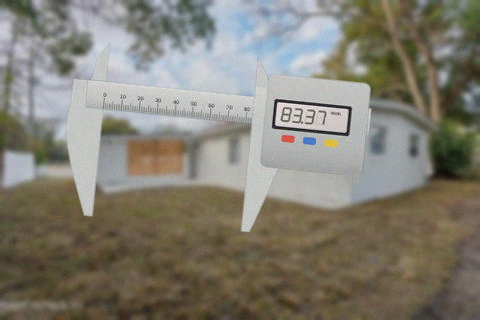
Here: 83.37
